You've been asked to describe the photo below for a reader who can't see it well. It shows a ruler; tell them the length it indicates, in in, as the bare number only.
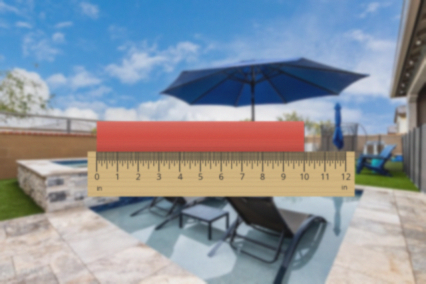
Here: 10
